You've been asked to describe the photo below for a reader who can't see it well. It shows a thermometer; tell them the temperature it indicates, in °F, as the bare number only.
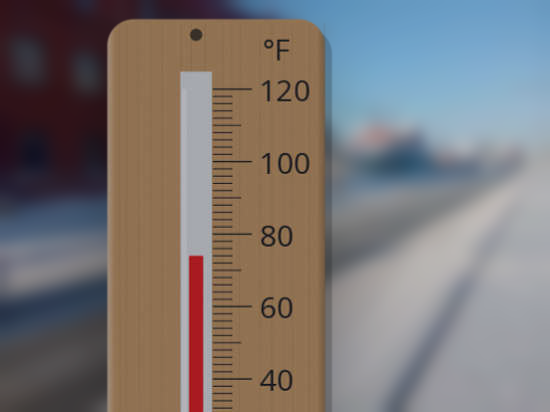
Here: 74
